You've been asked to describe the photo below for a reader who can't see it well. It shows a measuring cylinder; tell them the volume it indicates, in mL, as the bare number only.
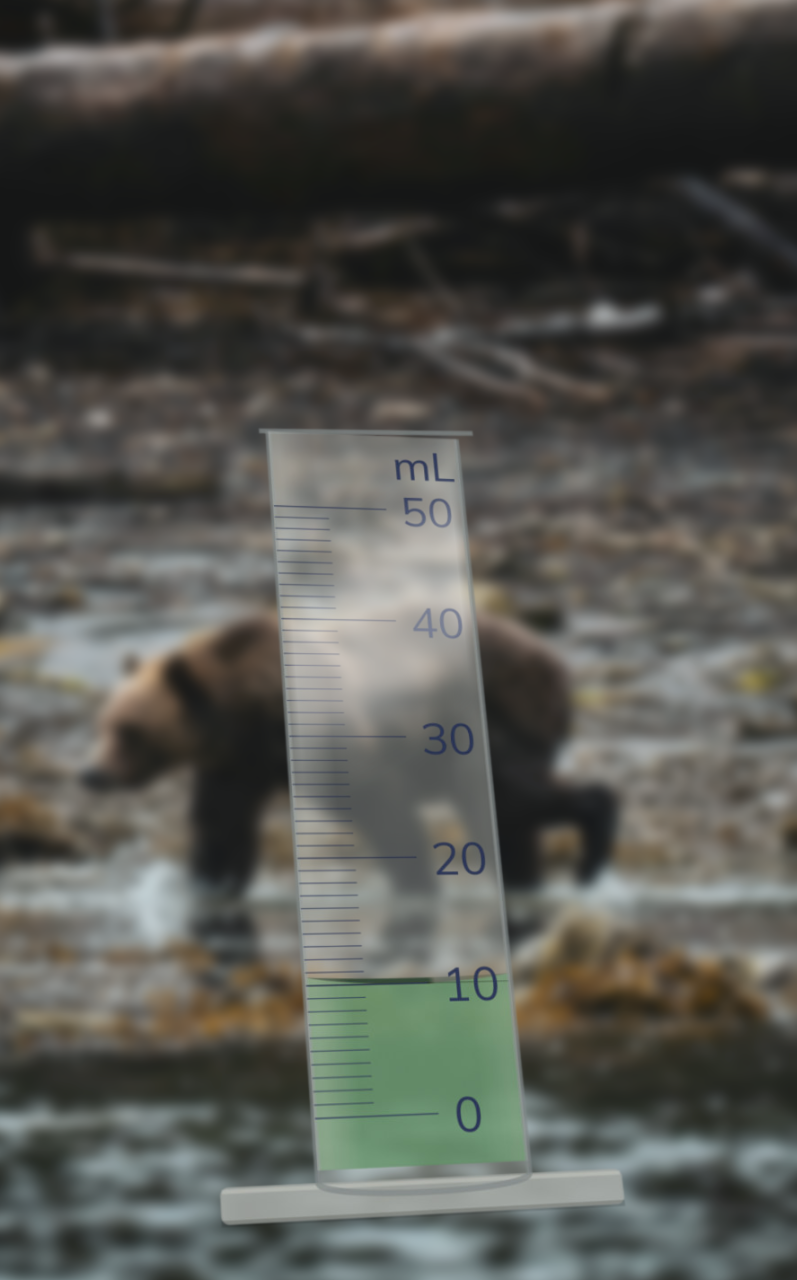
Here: 10
